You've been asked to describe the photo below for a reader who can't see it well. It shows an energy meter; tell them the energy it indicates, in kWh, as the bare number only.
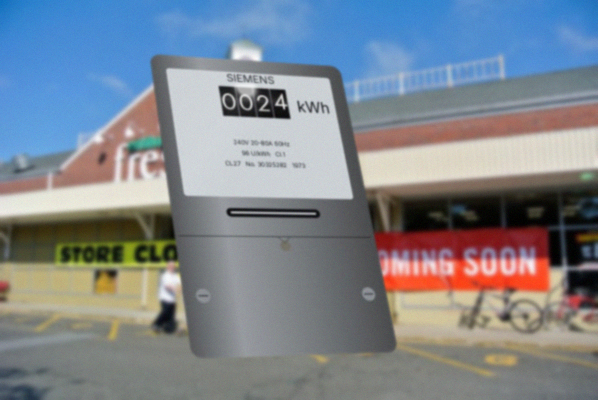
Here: 24
